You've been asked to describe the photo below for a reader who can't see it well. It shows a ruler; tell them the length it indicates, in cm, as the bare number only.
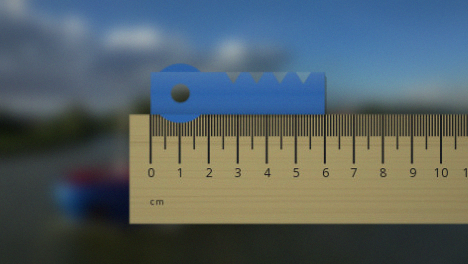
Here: 6
